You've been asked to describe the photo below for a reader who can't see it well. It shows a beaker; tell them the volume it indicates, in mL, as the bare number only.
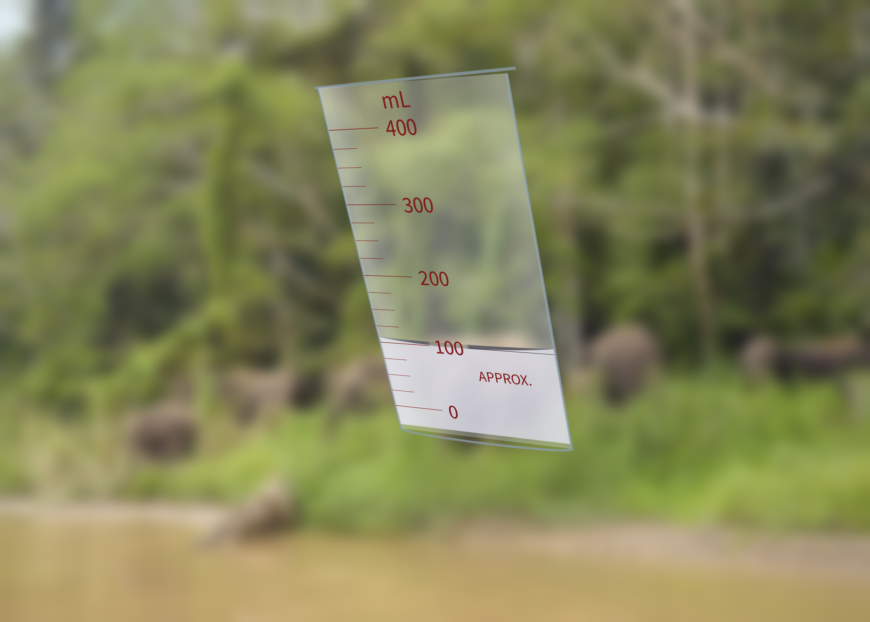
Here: 100
